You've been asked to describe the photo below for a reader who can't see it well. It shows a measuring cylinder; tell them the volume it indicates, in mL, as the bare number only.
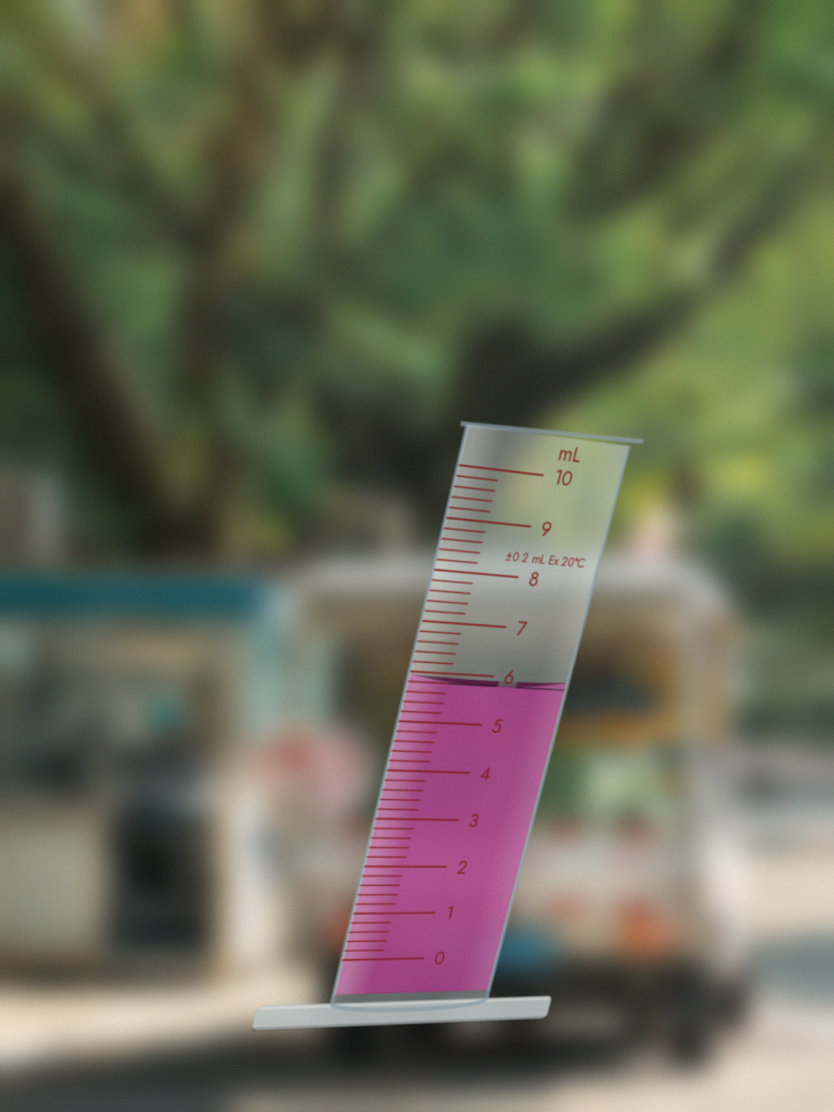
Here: 5.8
